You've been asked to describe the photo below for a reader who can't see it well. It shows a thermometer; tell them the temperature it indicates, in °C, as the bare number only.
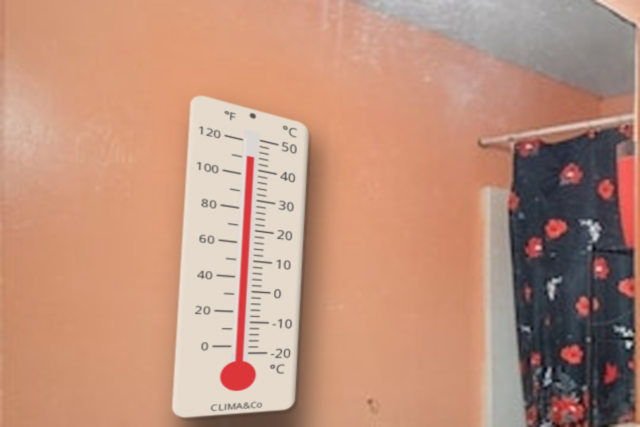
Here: 44
